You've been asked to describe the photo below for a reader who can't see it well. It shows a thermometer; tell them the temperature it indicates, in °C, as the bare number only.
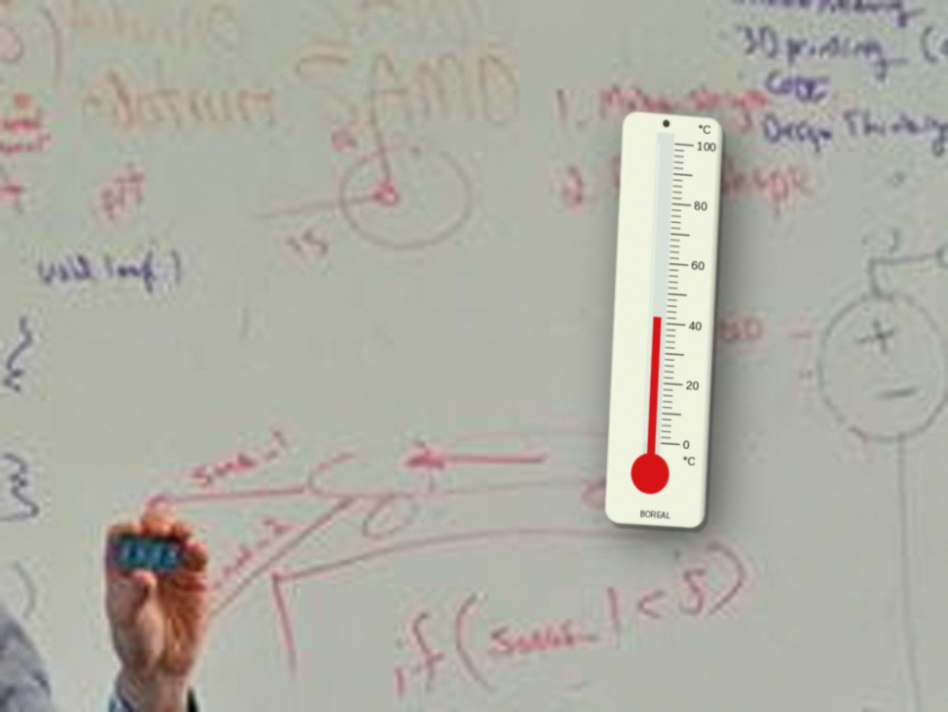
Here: 42
